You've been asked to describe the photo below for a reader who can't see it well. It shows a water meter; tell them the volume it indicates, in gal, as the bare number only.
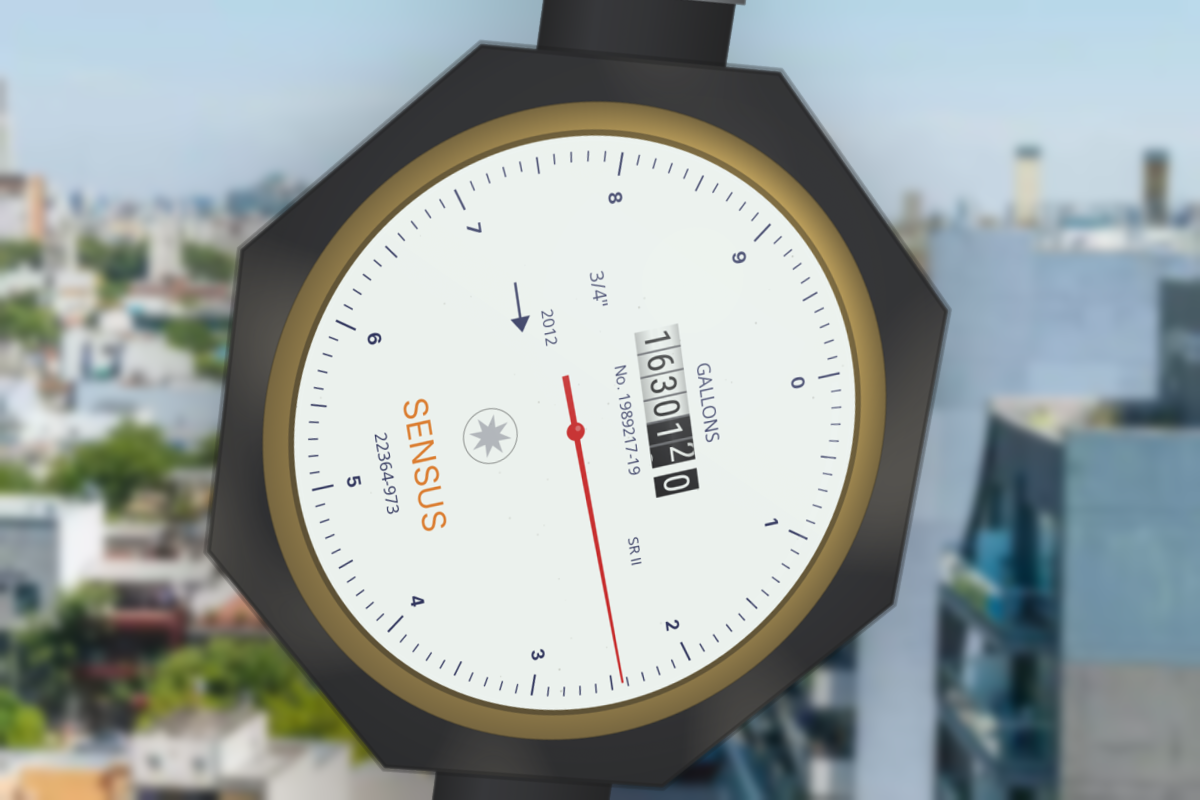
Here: 1630122.4
